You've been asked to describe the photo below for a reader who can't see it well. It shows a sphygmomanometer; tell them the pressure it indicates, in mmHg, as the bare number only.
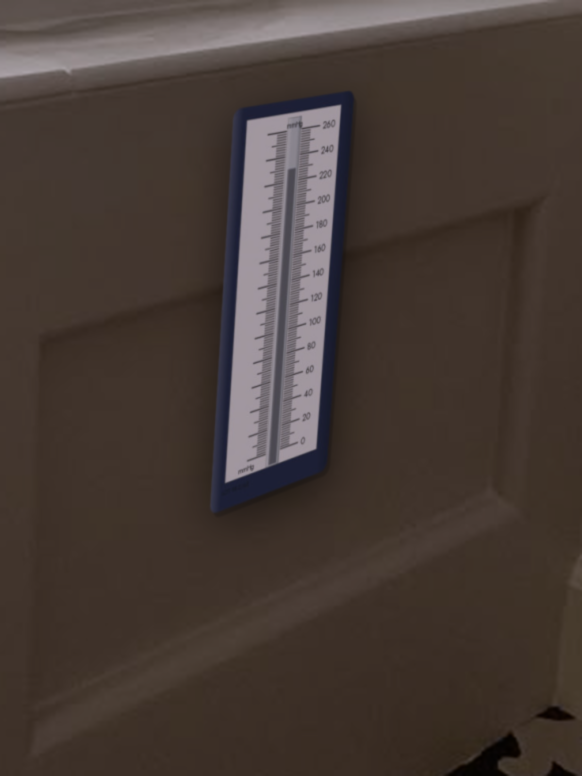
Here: 230
